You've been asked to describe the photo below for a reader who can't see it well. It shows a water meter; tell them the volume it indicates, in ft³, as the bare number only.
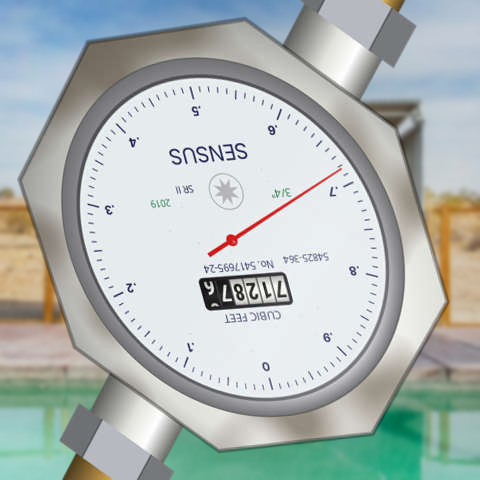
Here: 712875.68
